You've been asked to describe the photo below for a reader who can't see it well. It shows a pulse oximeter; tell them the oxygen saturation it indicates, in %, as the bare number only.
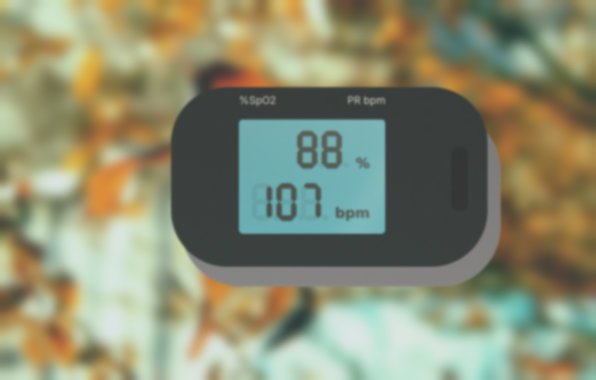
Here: 88
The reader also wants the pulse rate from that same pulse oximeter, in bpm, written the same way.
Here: 107
